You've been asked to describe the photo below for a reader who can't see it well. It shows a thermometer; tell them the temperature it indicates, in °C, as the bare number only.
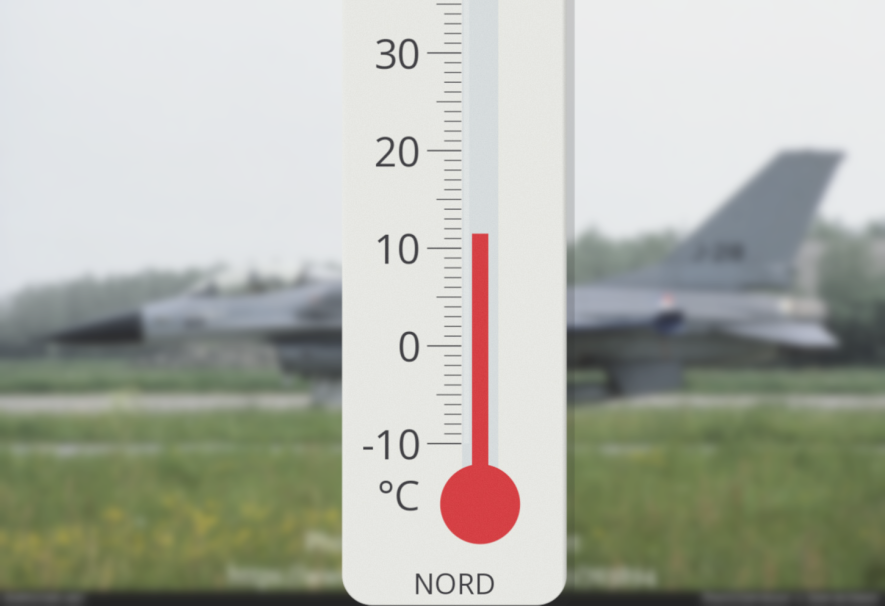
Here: 11.5
